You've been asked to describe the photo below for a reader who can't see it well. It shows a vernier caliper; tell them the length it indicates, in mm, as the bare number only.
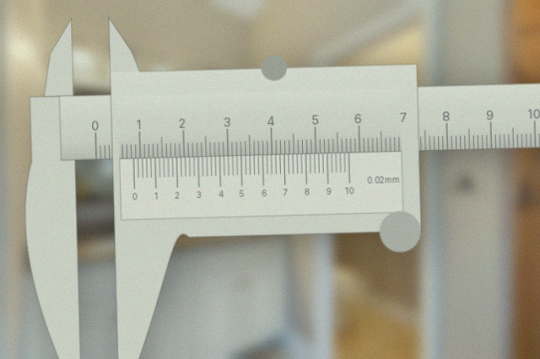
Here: 8.5
